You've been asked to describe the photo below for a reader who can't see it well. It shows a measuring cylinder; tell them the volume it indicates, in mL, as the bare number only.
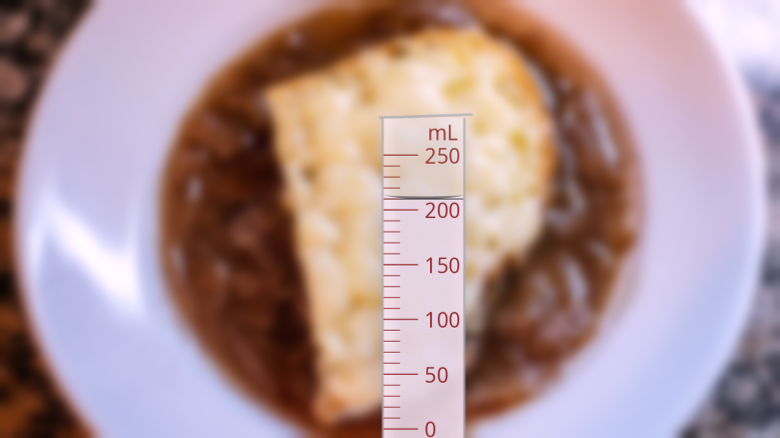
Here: 210
